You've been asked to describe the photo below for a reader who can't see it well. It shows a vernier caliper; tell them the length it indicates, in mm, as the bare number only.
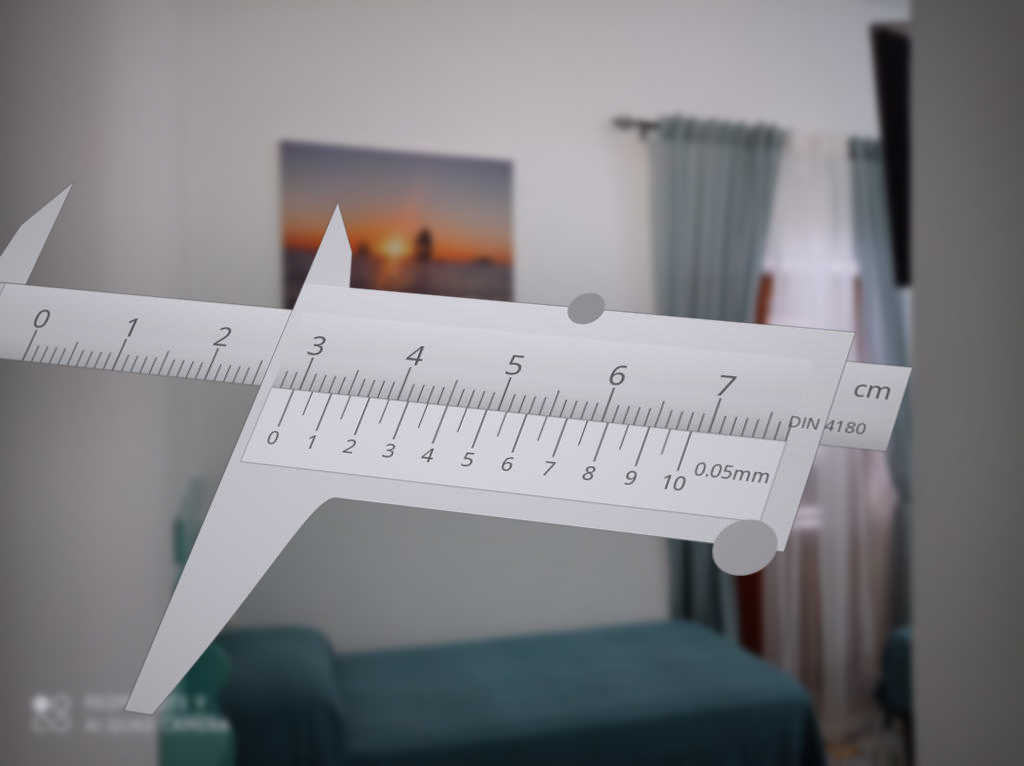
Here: 29.4
